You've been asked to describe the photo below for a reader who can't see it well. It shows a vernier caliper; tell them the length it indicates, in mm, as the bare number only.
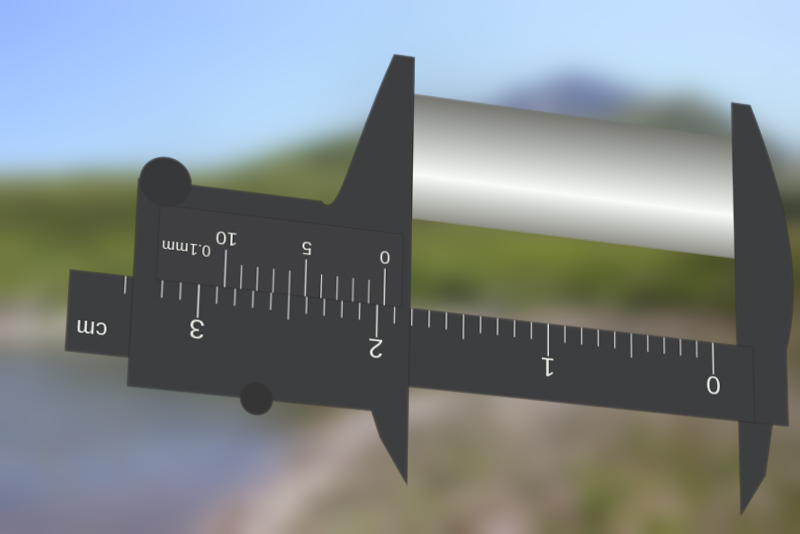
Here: 19.6
